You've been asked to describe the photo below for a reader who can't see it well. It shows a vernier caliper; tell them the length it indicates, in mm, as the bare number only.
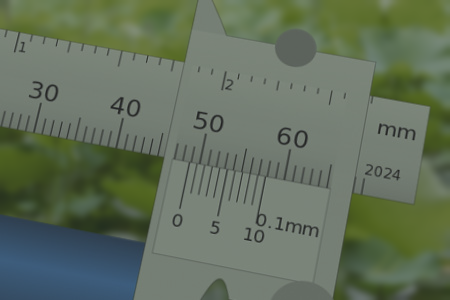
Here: 48.8
